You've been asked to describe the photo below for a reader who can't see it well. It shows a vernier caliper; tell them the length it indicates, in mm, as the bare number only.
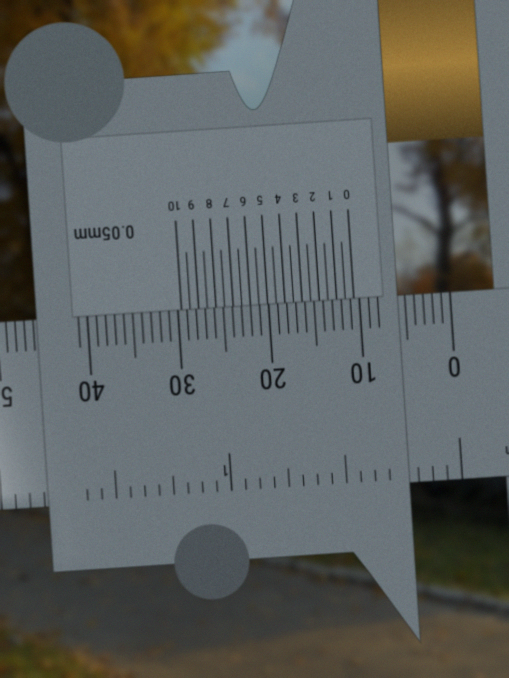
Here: 10.6
